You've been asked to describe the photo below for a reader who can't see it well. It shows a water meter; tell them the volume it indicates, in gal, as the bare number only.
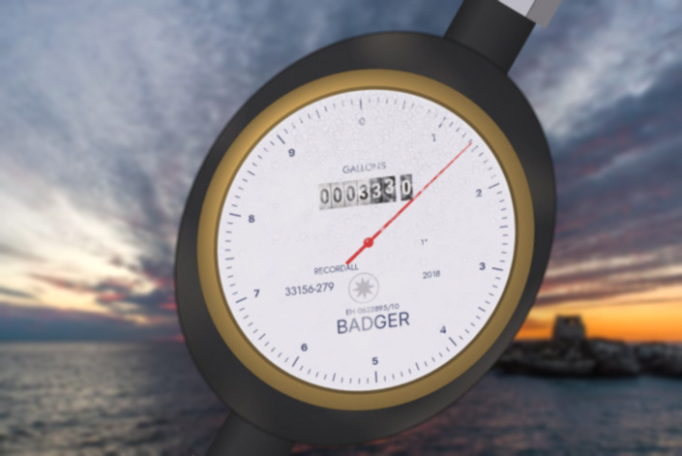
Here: 3331.4
